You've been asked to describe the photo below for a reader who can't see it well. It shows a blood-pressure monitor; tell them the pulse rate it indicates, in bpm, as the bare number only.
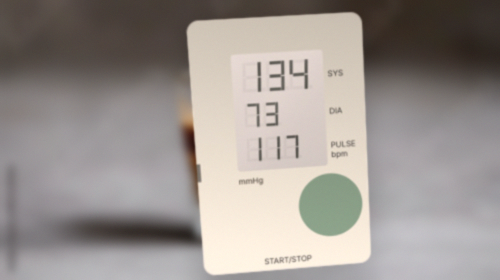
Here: 117
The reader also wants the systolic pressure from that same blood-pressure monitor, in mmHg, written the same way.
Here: 134
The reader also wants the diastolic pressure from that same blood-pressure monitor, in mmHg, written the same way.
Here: 73
